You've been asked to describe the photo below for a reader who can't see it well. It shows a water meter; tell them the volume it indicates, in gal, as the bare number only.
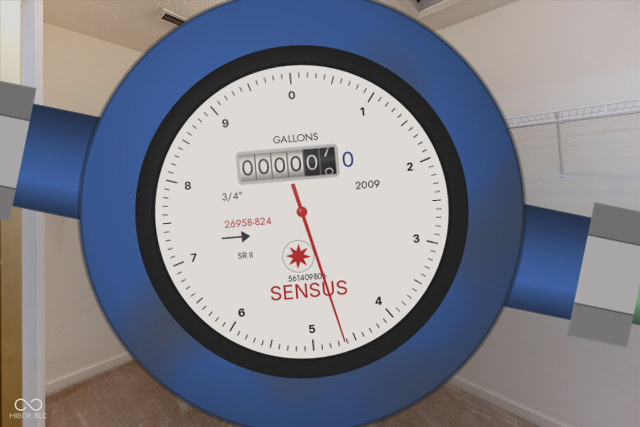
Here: 74.6
